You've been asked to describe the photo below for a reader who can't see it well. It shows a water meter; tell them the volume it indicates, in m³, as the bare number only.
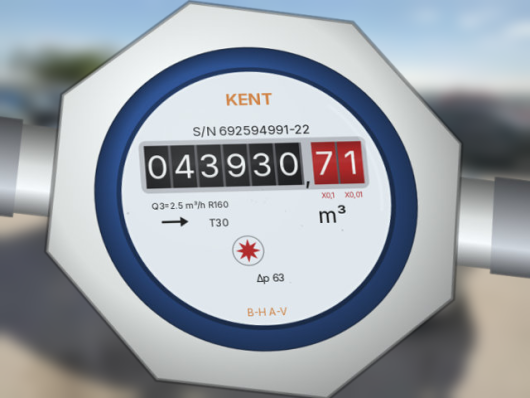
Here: 43930.71
